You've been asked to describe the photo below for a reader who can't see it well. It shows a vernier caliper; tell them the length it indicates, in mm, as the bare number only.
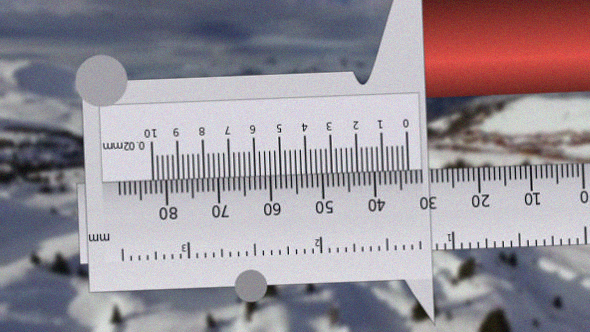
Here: 33.5
